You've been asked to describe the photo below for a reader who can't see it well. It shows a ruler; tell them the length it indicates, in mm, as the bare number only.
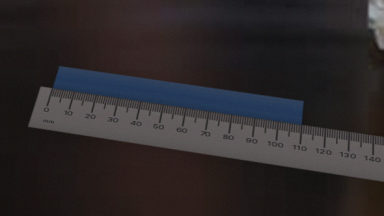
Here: 110
